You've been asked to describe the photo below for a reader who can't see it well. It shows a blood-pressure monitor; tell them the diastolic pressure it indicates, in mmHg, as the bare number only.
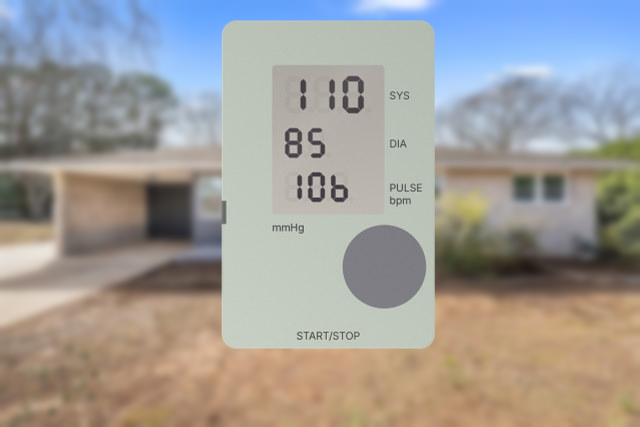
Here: 85
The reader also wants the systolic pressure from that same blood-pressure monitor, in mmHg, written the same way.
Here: 110
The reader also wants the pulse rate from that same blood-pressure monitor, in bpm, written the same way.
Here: 106
